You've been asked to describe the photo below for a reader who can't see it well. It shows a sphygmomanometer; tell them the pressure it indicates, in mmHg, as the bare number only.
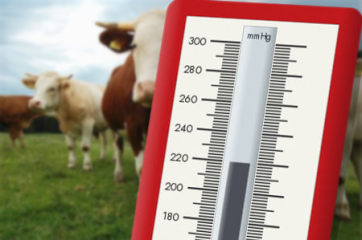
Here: 220
